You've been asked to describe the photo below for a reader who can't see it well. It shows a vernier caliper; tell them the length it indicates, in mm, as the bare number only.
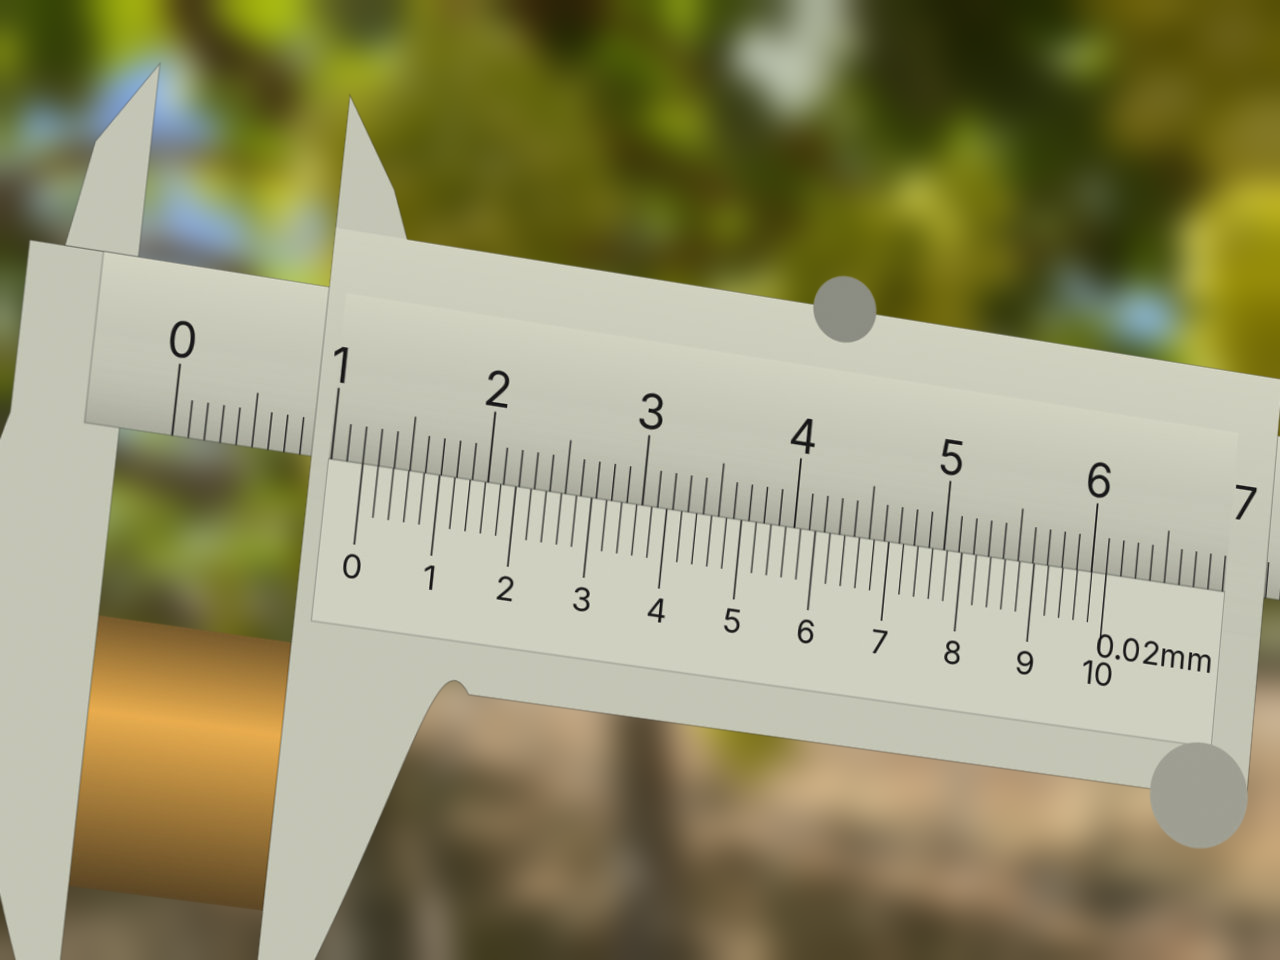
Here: 12.0
